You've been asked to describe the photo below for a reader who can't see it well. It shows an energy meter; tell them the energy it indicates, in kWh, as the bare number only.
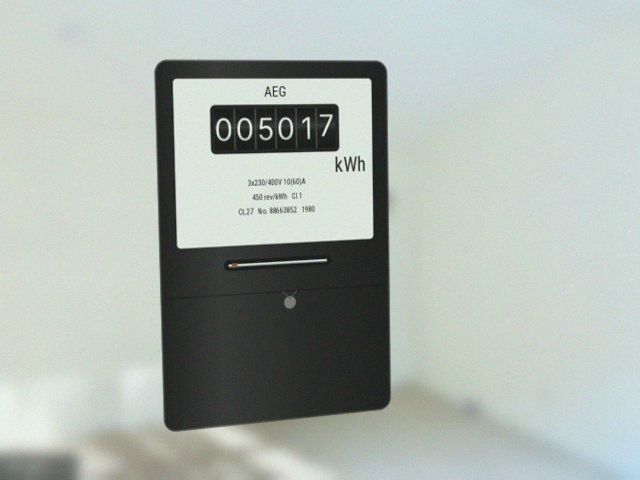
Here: 5017
